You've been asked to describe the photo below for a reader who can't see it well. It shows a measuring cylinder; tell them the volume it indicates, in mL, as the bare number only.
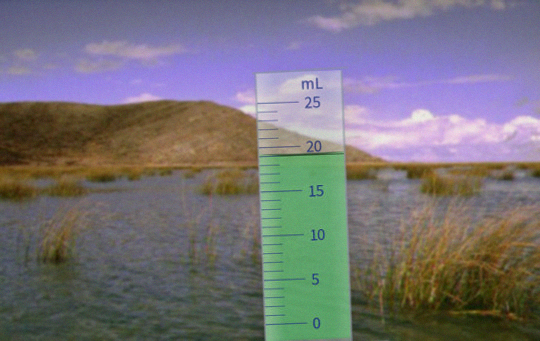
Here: 19
